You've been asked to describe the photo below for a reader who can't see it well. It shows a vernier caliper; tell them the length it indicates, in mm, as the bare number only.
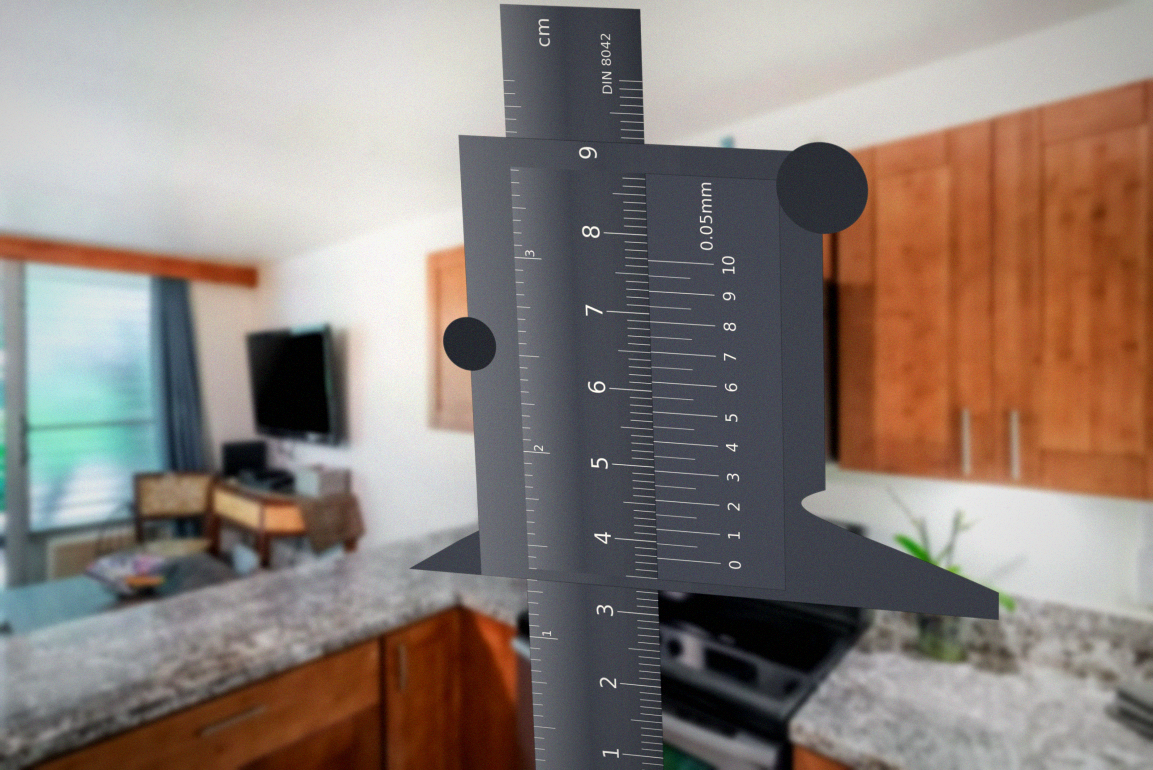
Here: 37.8
